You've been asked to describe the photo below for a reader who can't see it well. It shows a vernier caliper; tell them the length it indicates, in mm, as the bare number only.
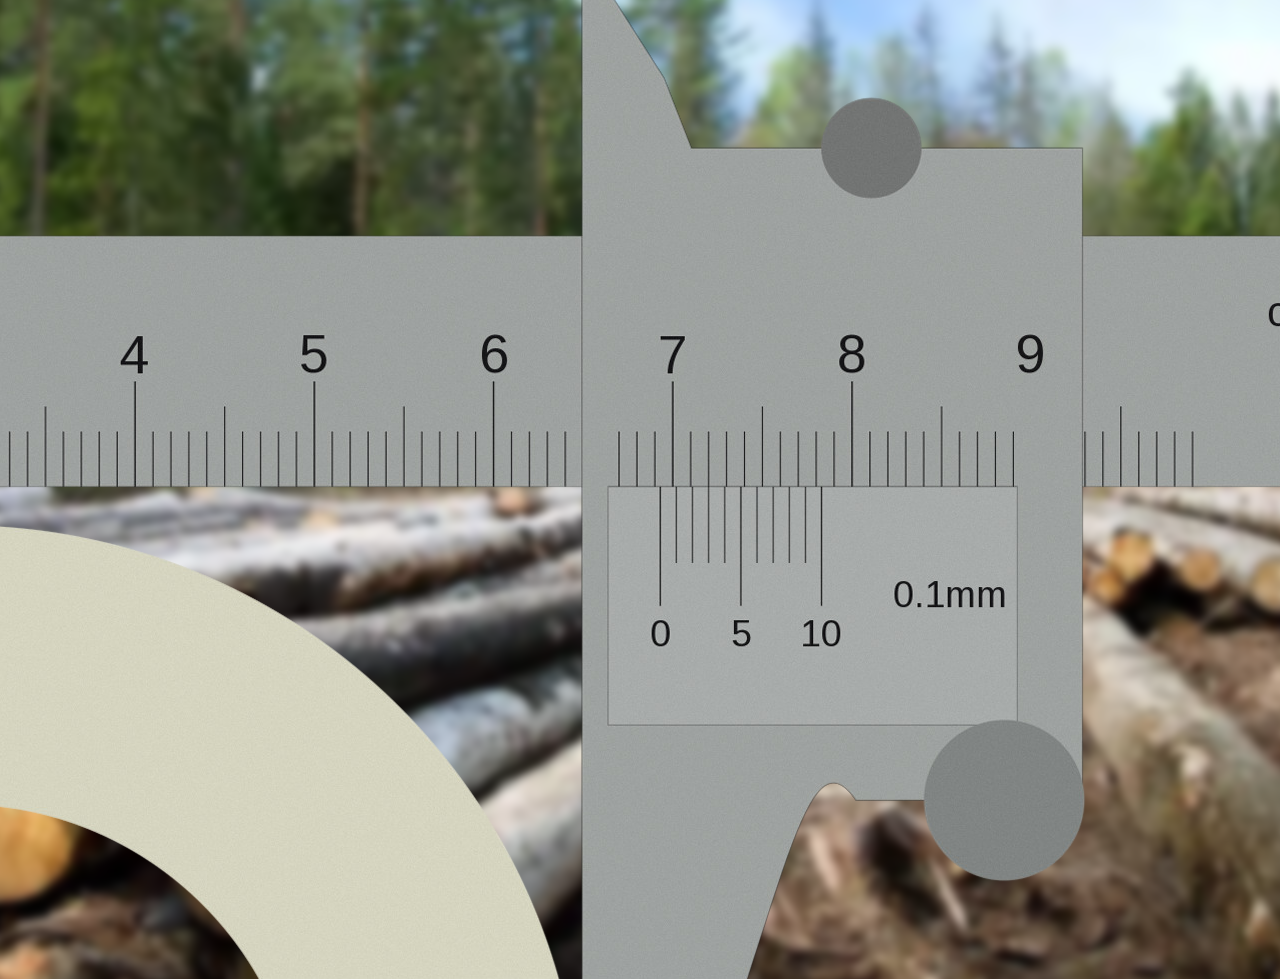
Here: 69.3
